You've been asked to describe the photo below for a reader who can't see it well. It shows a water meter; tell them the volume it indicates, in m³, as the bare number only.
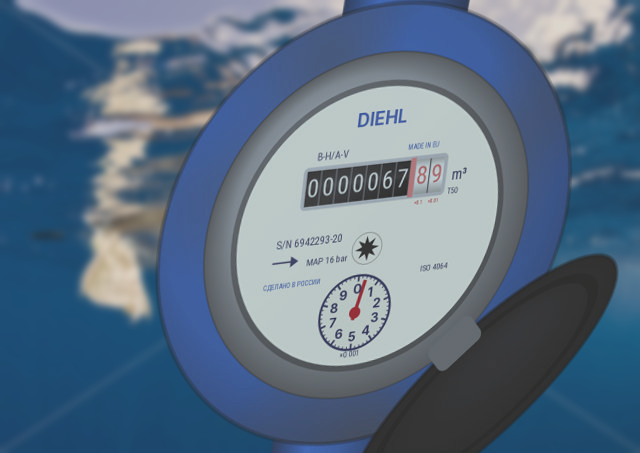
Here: 67.890
